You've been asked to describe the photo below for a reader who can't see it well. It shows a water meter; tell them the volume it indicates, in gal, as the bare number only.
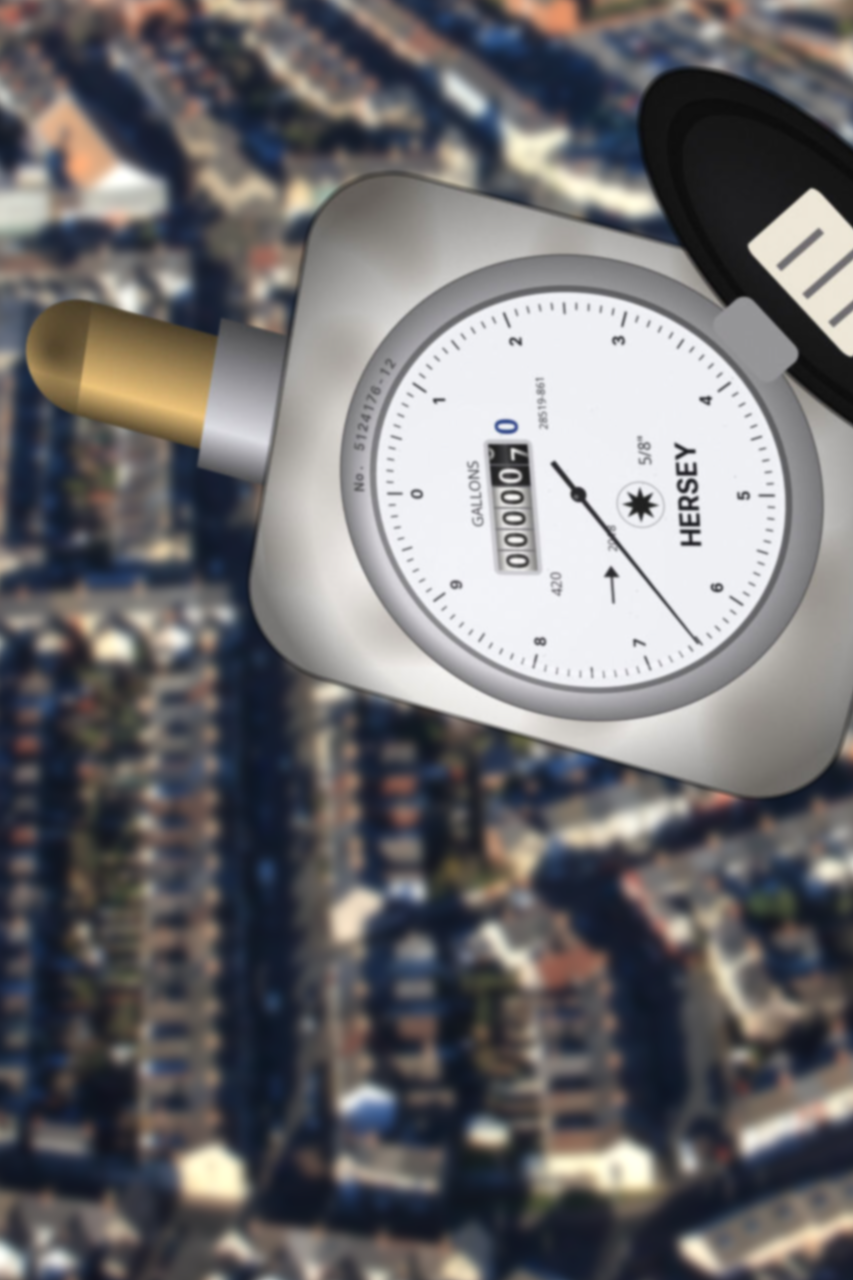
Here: 66.5
